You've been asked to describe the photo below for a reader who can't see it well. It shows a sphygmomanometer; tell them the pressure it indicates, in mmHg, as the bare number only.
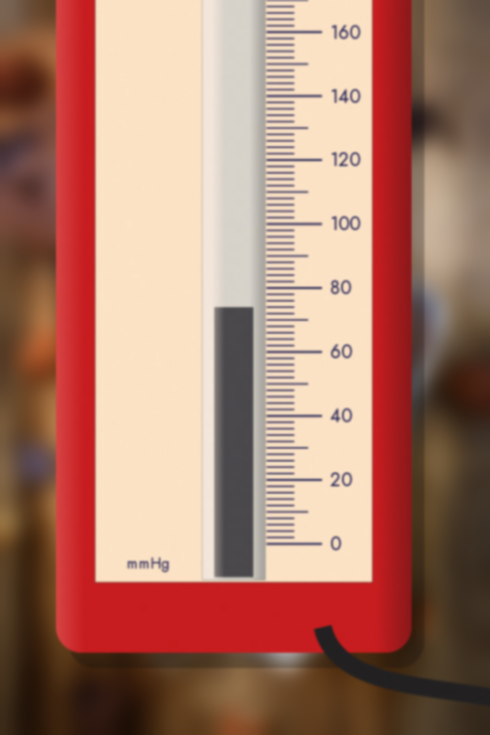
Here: 74
